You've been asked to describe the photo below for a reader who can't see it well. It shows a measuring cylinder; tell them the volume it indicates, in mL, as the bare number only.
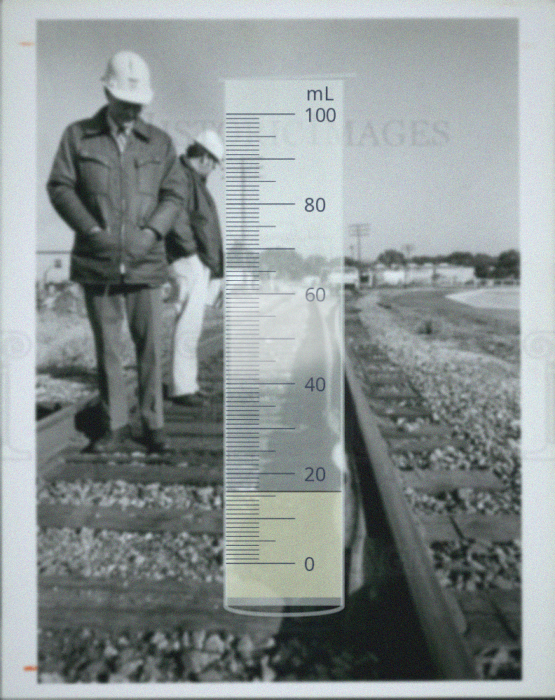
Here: 16
